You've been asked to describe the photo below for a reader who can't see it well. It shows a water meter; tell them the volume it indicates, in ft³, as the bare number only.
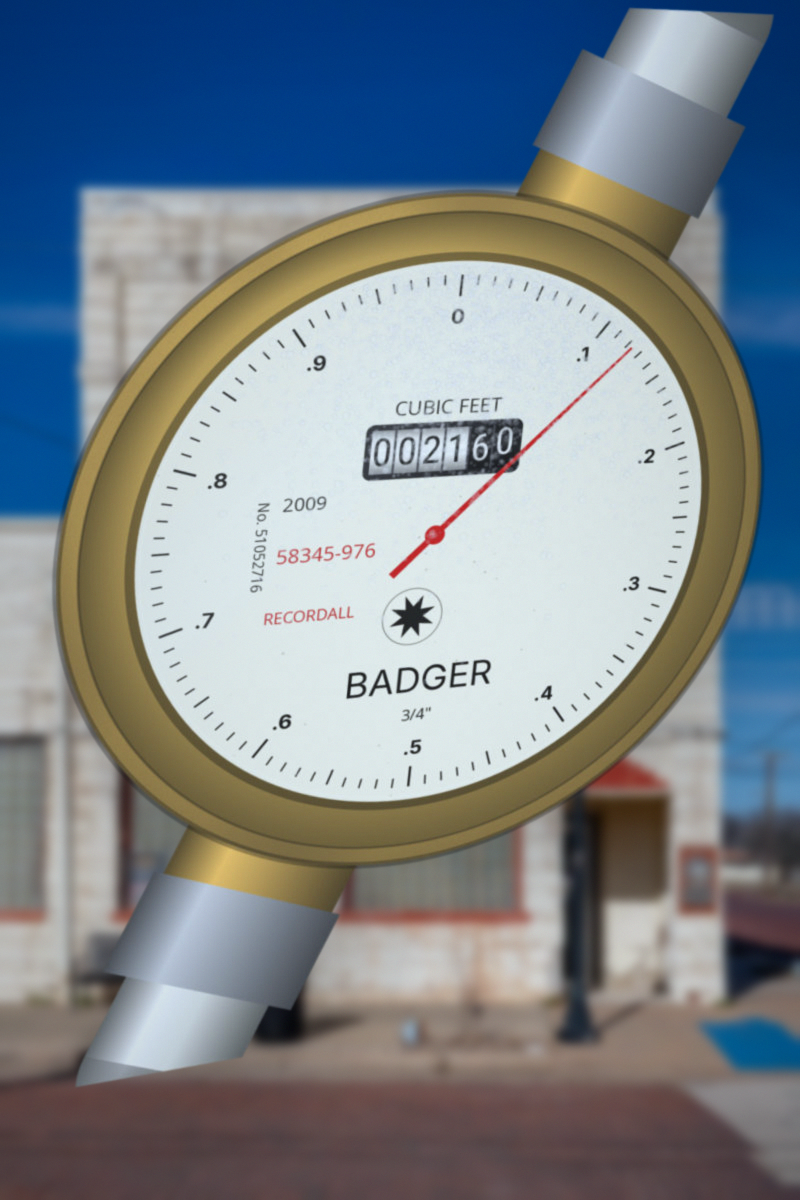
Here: 2160.12
